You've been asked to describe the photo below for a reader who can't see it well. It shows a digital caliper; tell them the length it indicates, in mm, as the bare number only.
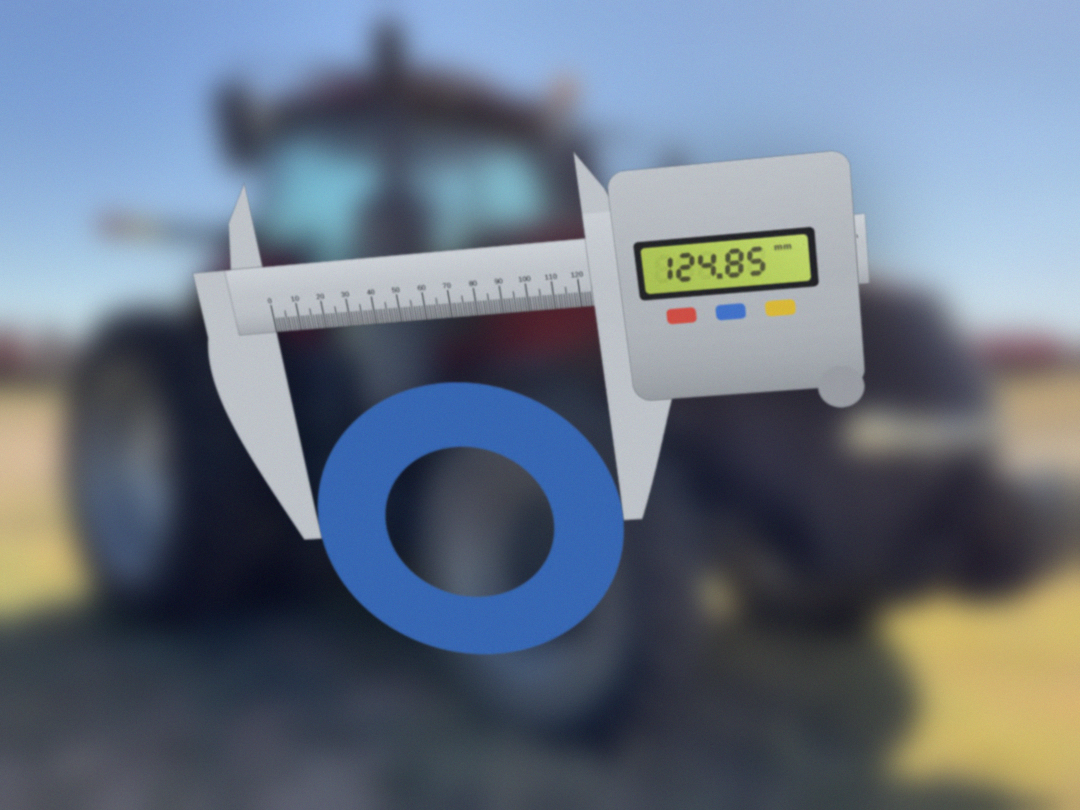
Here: 124.85
